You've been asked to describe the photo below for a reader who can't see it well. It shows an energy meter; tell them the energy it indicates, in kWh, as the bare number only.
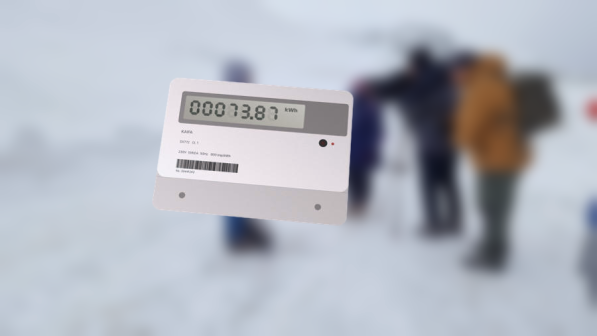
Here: 73.87
